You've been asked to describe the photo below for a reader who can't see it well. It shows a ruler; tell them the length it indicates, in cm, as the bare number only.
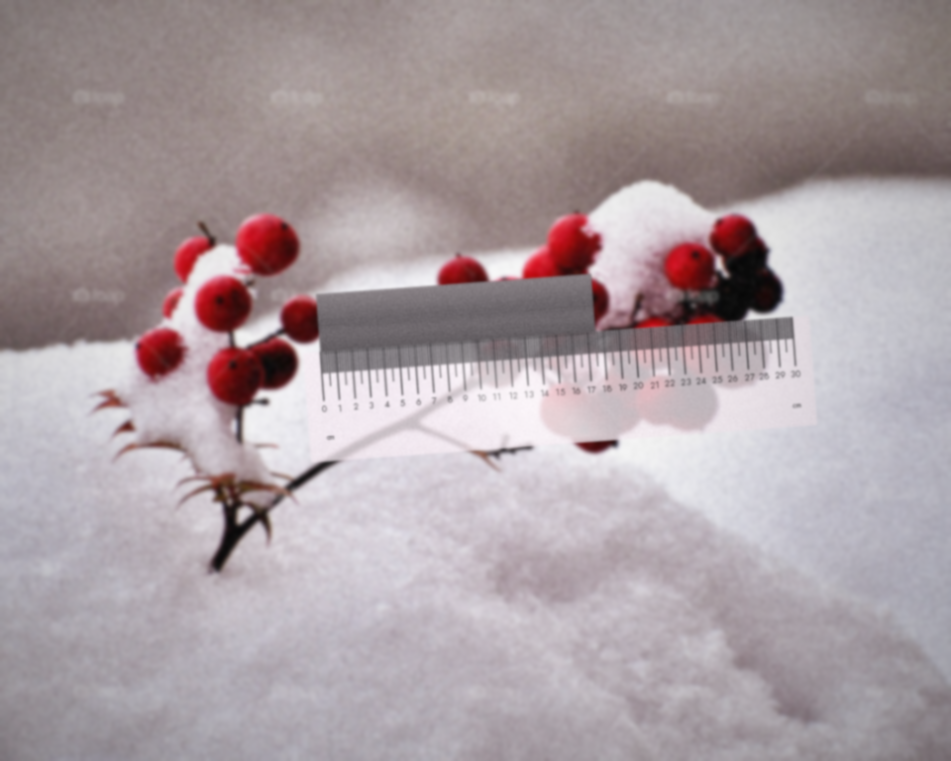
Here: 17.5
